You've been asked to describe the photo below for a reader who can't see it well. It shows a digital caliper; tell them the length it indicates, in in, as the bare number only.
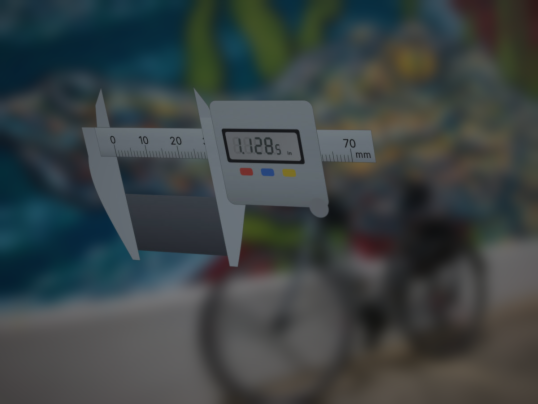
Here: 1.1285
